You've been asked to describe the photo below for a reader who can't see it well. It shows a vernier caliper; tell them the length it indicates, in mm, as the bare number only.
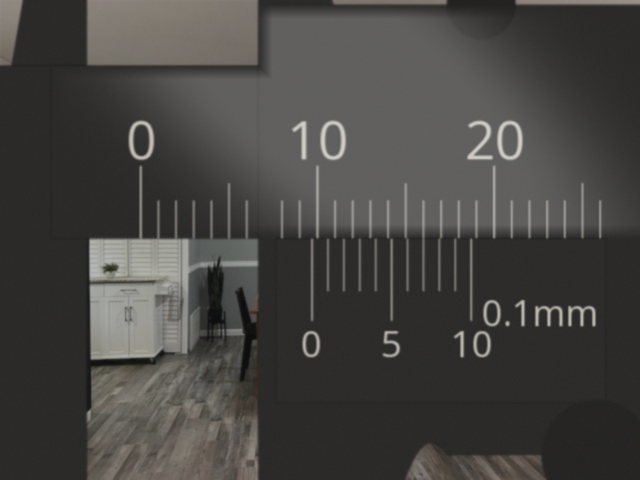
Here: 9.7
